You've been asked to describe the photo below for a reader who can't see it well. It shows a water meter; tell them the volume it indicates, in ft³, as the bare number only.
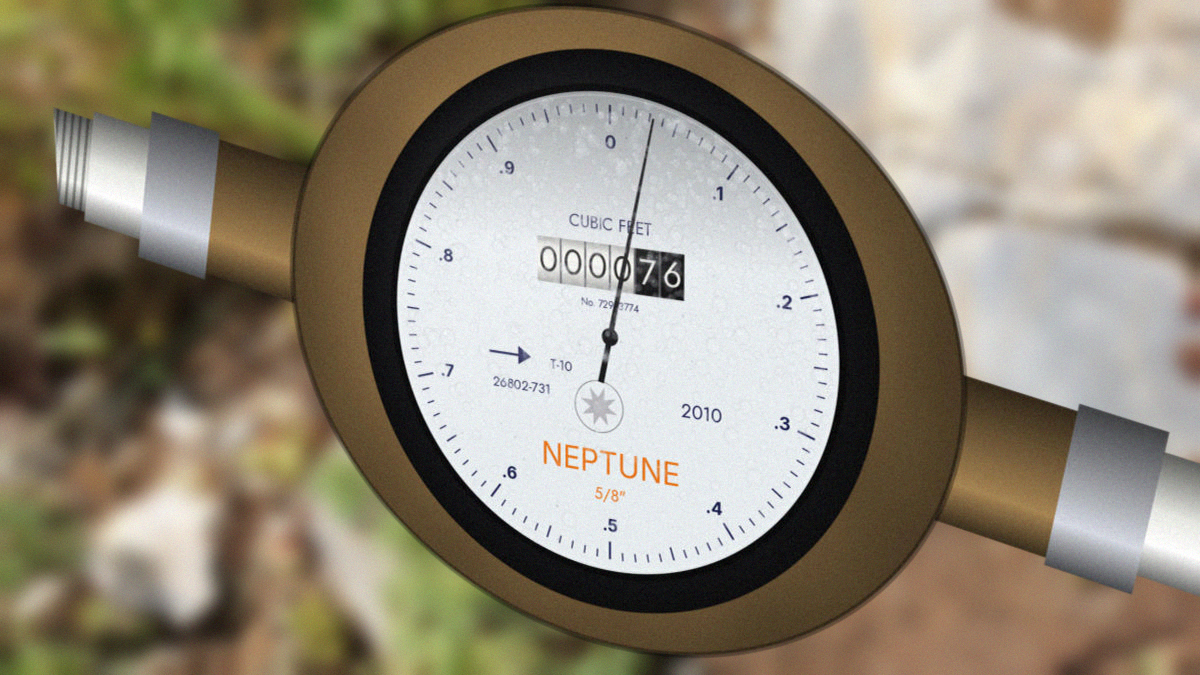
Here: 76.03
